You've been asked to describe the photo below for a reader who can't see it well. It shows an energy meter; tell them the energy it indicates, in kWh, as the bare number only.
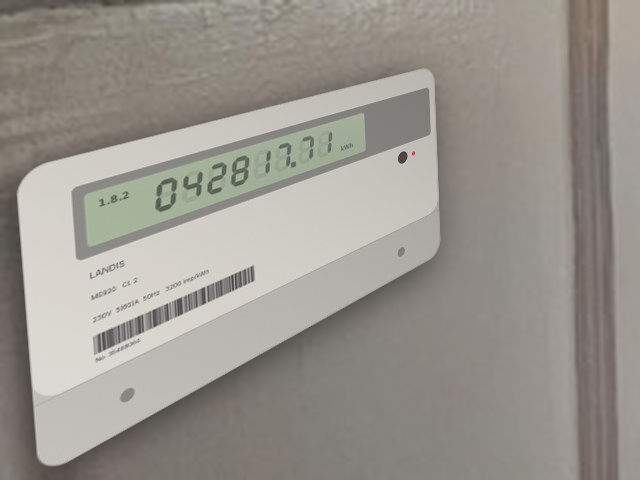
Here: 42817.71
